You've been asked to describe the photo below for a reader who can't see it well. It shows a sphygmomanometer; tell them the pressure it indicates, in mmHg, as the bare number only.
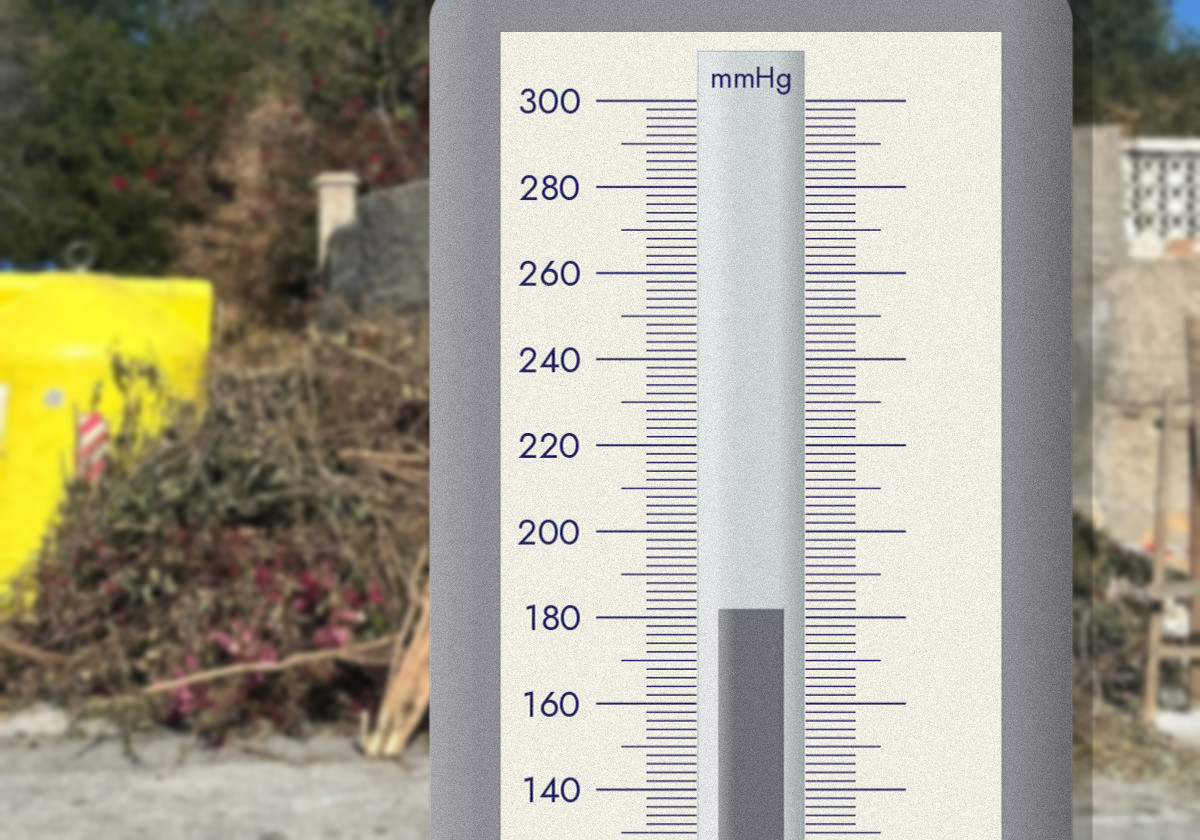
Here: 182
